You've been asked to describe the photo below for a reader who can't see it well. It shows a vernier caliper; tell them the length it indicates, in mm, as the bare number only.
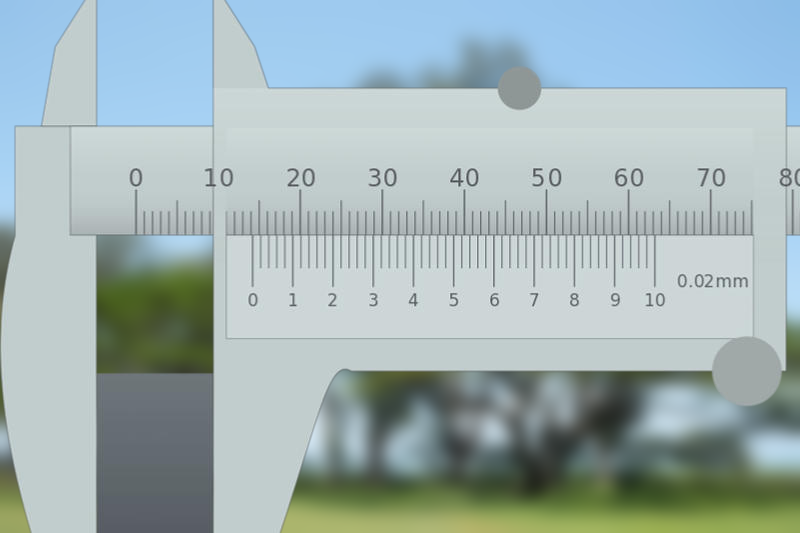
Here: 14.2
